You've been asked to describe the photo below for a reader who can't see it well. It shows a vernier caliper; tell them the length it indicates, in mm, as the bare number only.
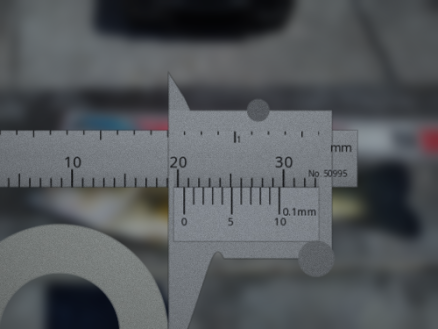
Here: 20.6
